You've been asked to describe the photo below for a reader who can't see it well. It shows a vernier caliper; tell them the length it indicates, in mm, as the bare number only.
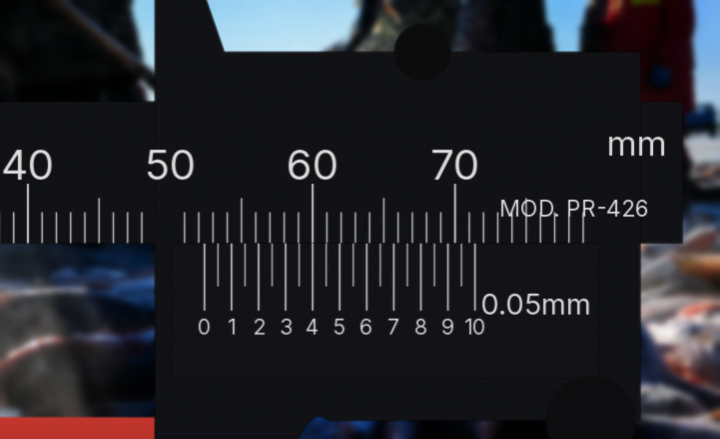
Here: 52.4
